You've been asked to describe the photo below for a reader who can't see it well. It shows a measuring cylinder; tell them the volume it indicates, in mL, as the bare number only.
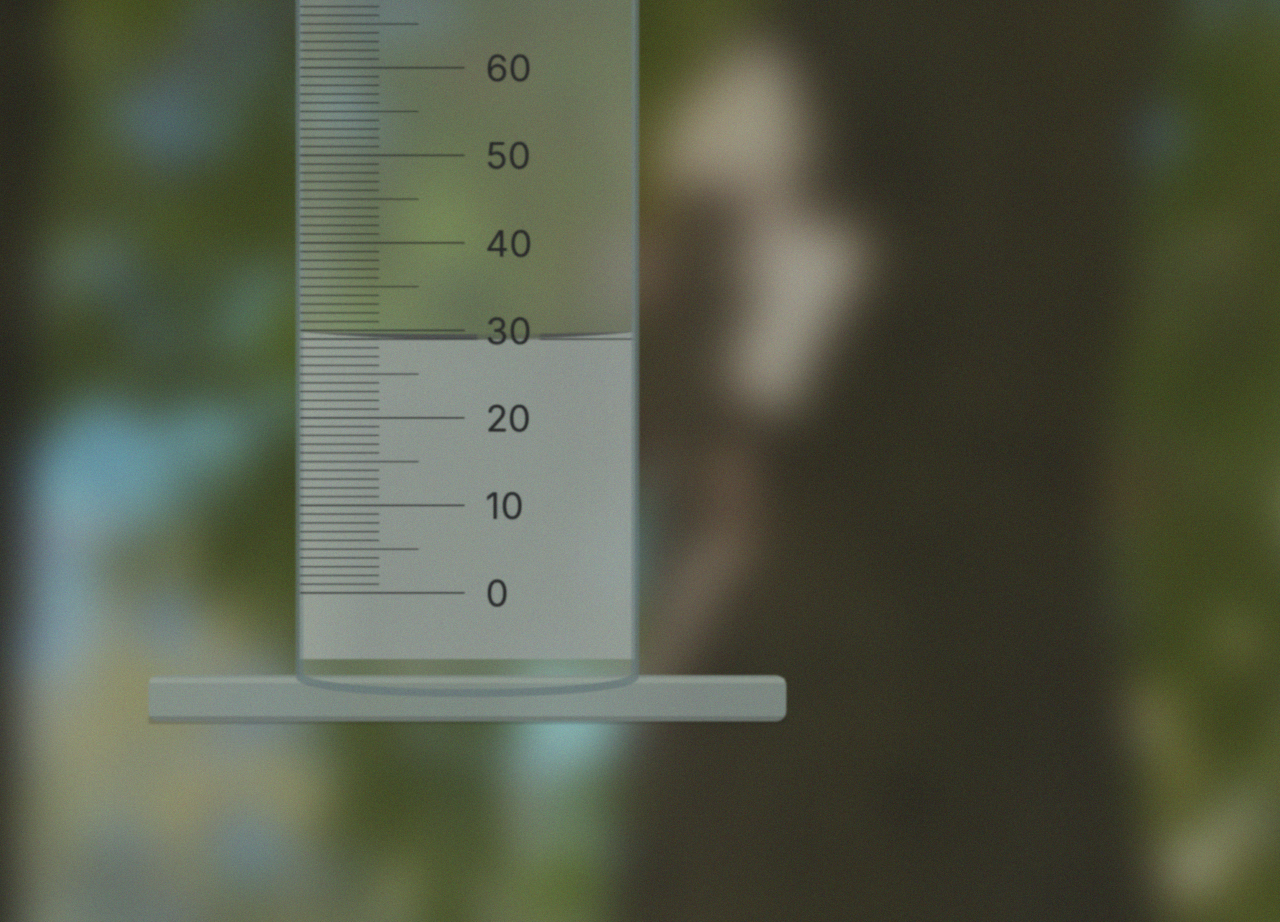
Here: 29
